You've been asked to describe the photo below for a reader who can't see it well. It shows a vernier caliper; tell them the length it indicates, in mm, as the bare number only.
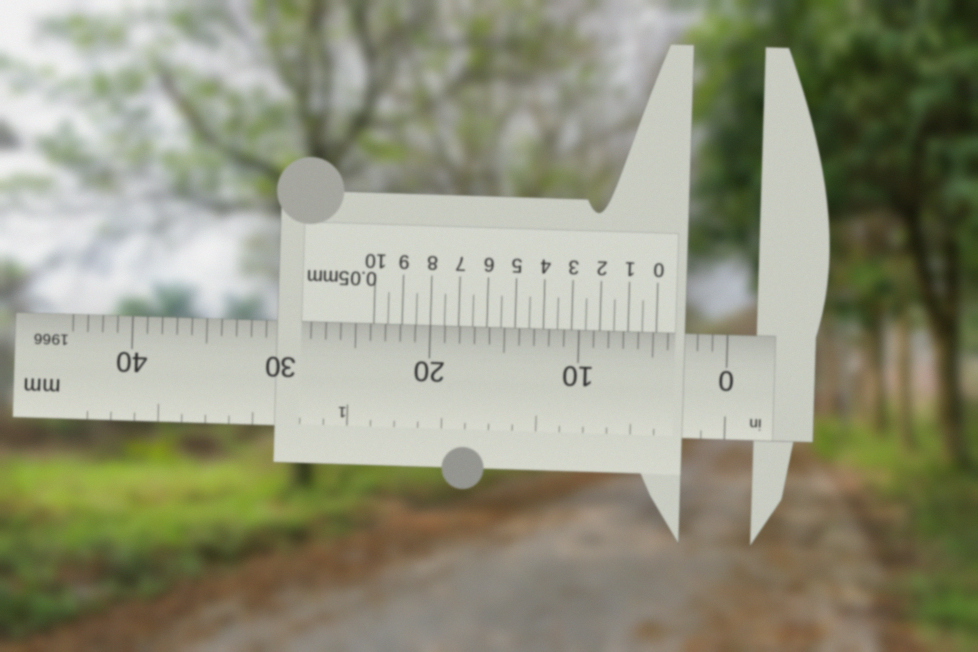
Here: 4.8
